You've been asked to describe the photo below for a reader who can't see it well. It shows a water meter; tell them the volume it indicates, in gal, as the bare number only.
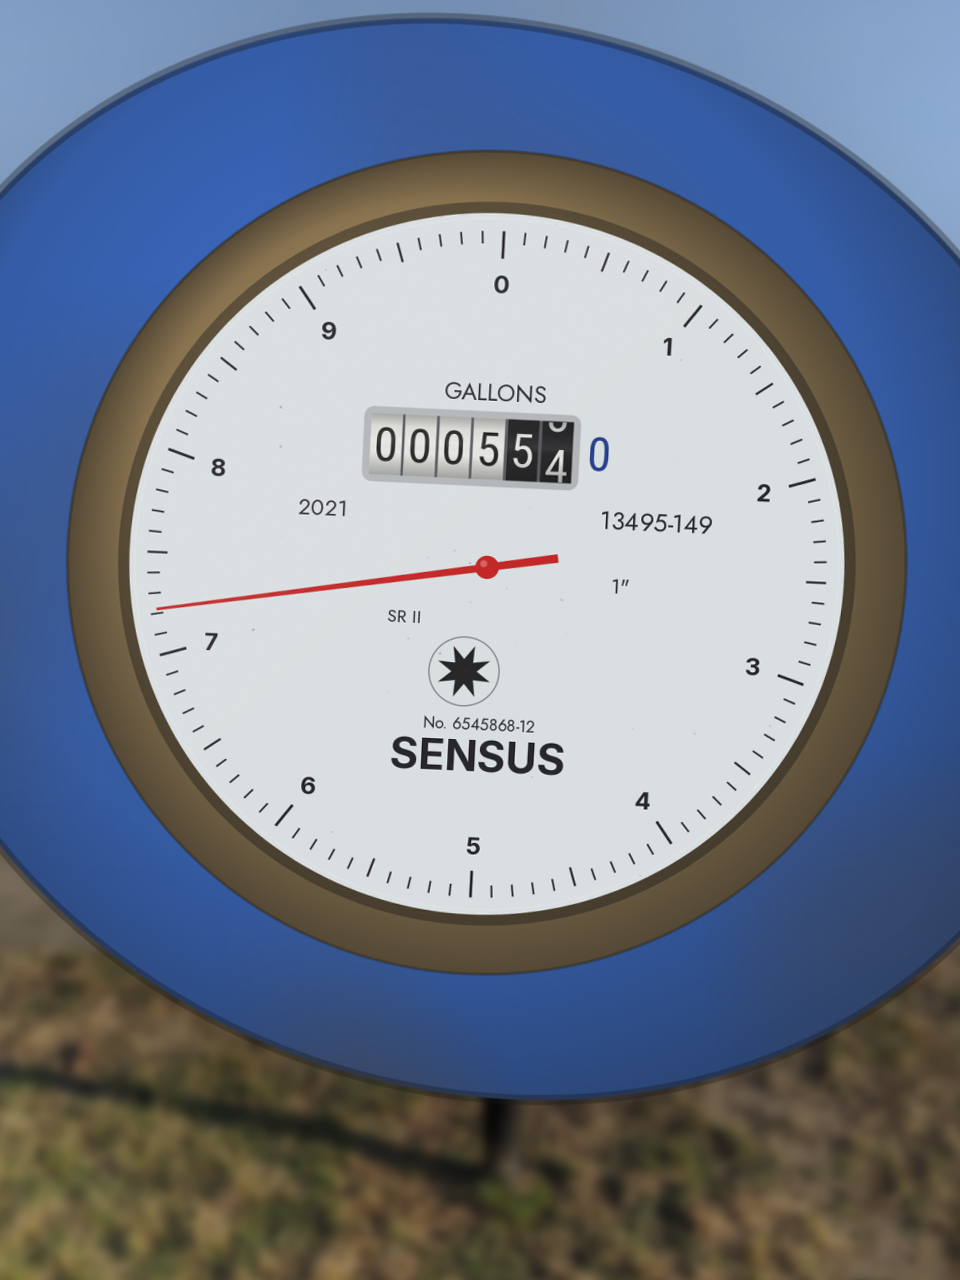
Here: 5537.2
